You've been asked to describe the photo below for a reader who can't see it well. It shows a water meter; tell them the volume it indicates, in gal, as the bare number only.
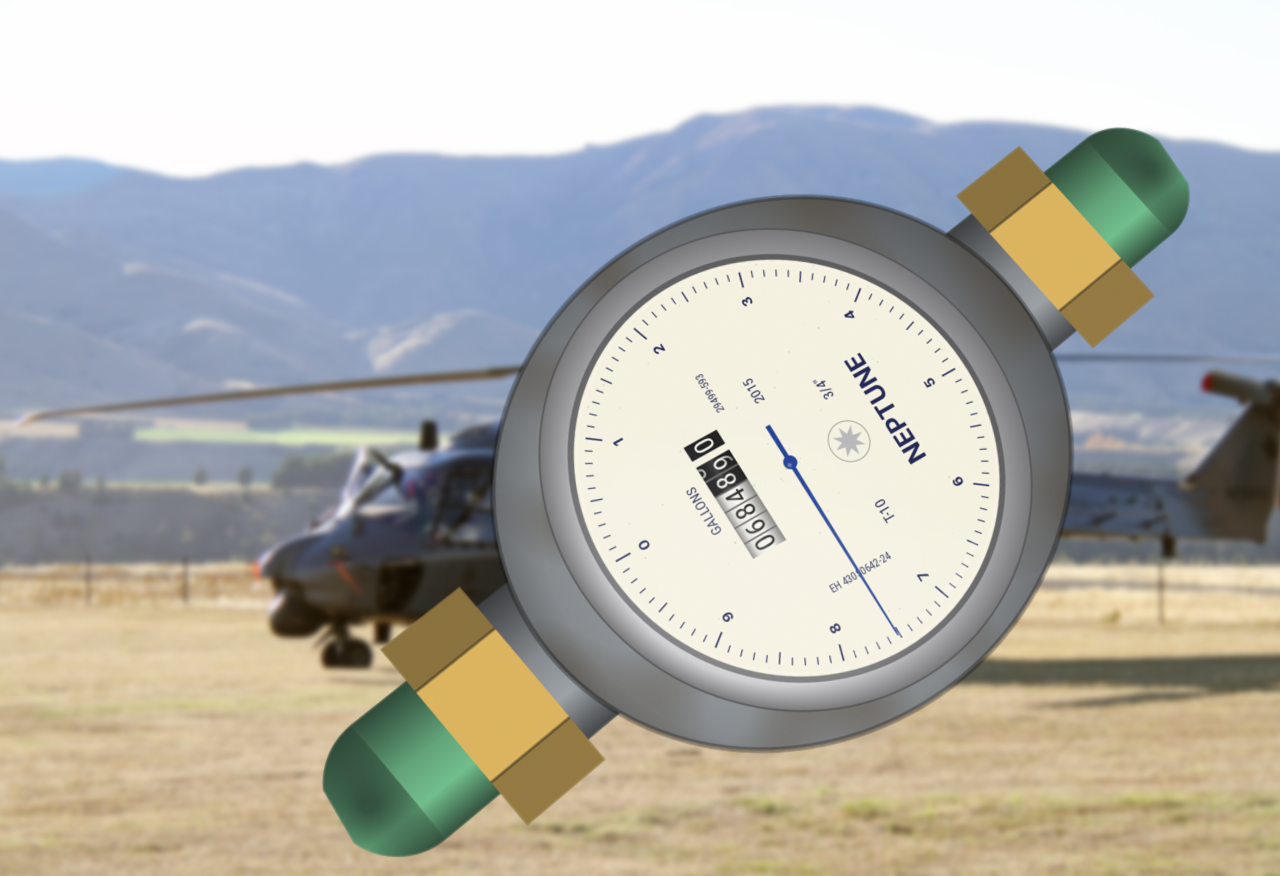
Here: 684887.5
